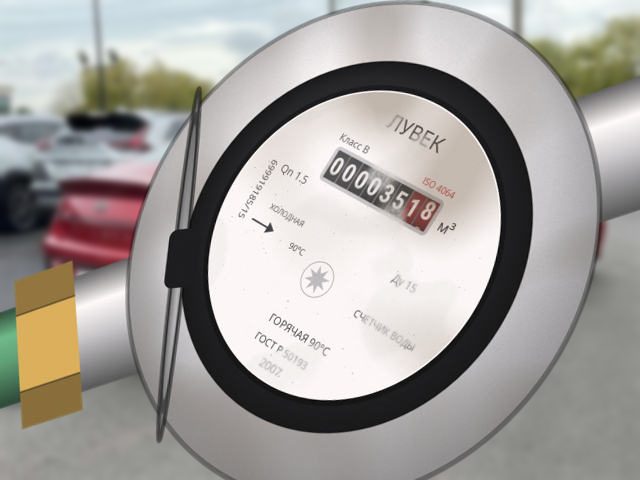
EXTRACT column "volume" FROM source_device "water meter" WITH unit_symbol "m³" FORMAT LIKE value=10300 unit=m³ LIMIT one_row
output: value=35.18 unit=m³
